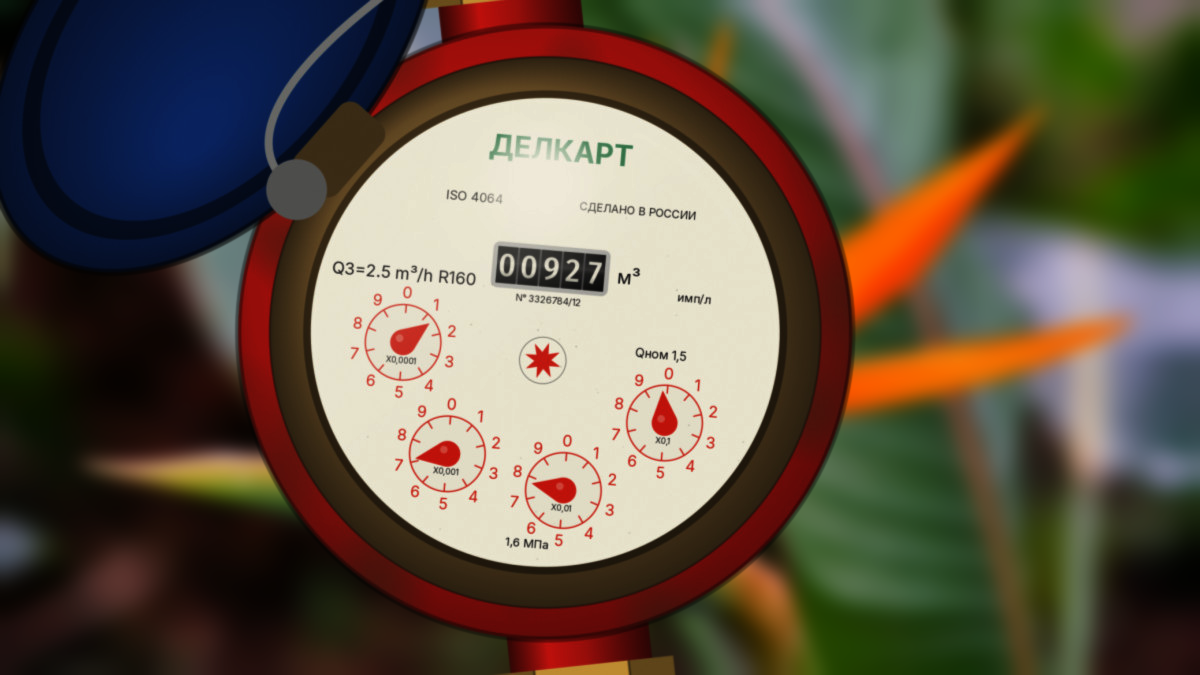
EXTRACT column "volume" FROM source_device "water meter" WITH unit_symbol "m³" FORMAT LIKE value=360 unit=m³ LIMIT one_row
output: value=926.9771 unit=m³
